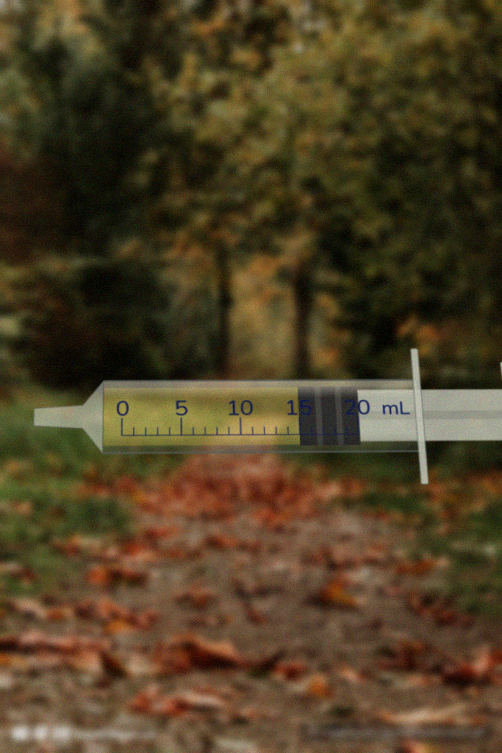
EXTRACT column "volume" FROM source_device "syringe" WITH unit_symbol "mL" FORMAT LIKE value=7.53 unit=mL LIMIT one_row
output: value=15 unit=mL
